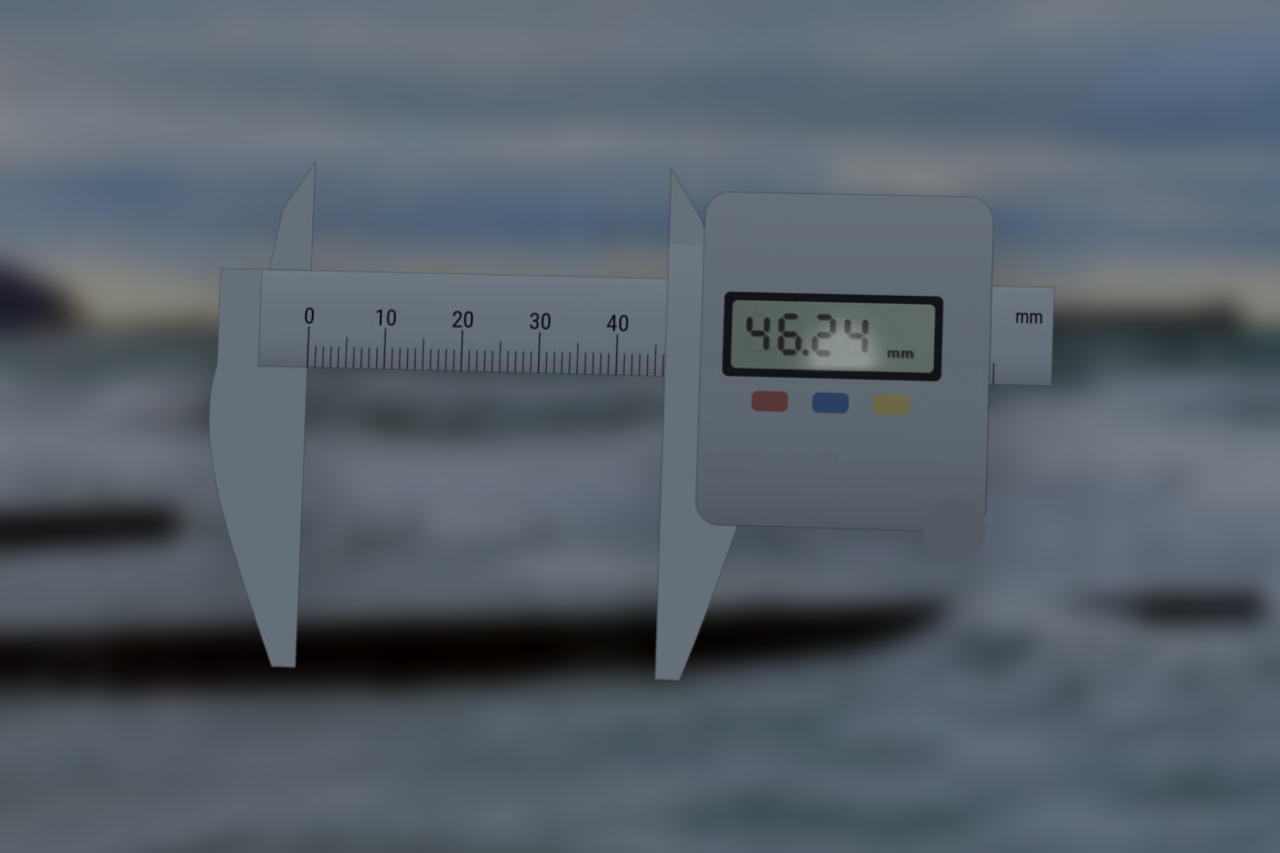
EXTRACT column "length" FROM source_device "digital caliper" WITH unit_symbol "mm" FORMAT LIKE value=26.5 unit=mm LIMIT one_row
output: value=46.24 unit=mm
